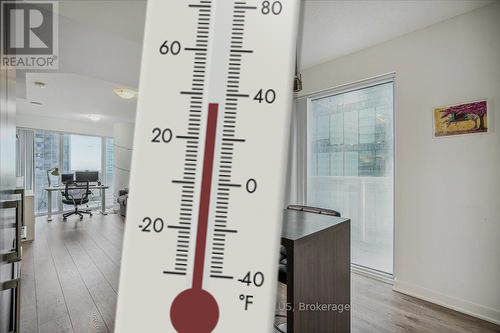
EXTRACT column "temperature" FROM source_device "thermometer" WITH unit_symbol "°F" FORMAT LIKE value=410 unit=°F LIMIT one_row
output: value=36 unit=°F
